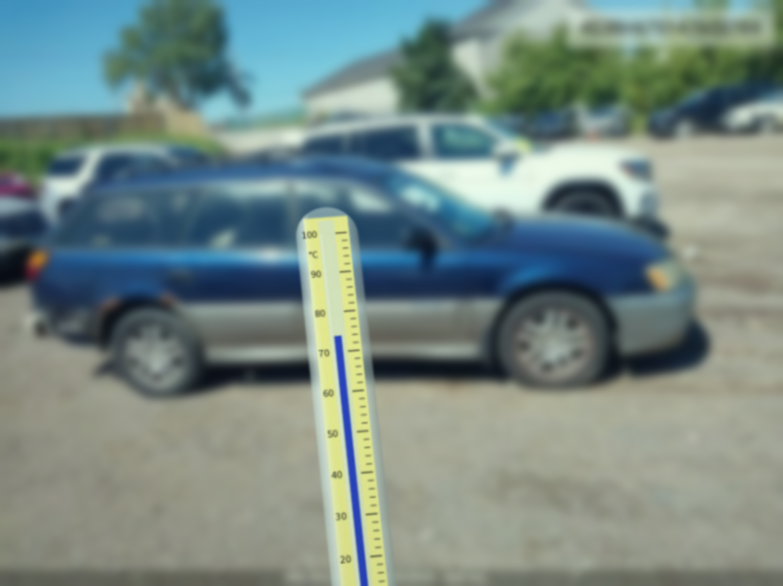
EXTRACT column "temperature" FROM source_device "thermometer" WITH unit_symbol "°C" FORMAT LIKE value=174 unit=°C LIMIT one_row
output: value=74 unit=°C
